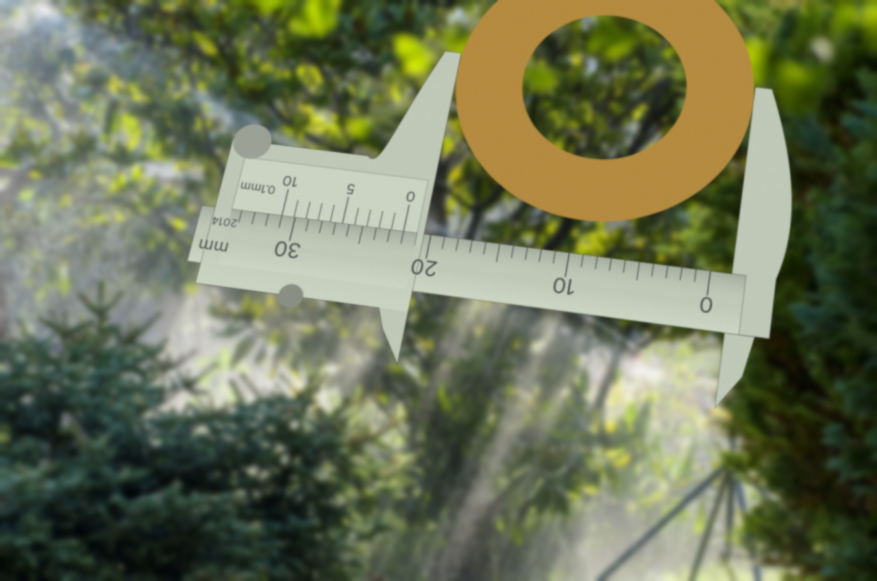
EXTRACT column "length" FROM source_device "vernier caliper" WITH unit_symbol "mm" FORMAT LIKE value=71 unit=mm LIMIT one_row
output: value=22.0 unit=mm
